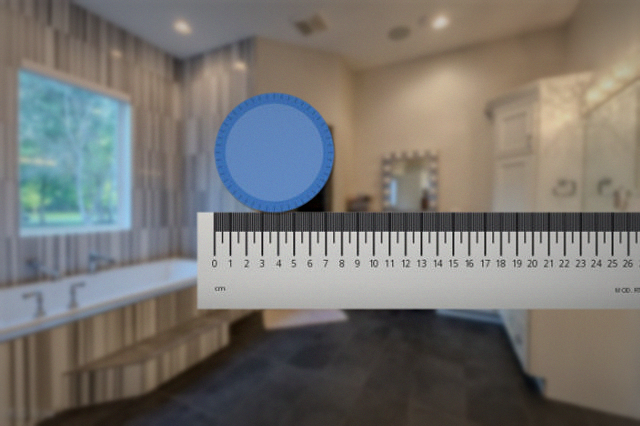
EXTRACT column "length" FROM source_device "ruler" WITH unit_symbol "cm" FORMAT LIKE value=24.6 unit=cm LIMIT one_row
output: value=7.5 unit=cm
